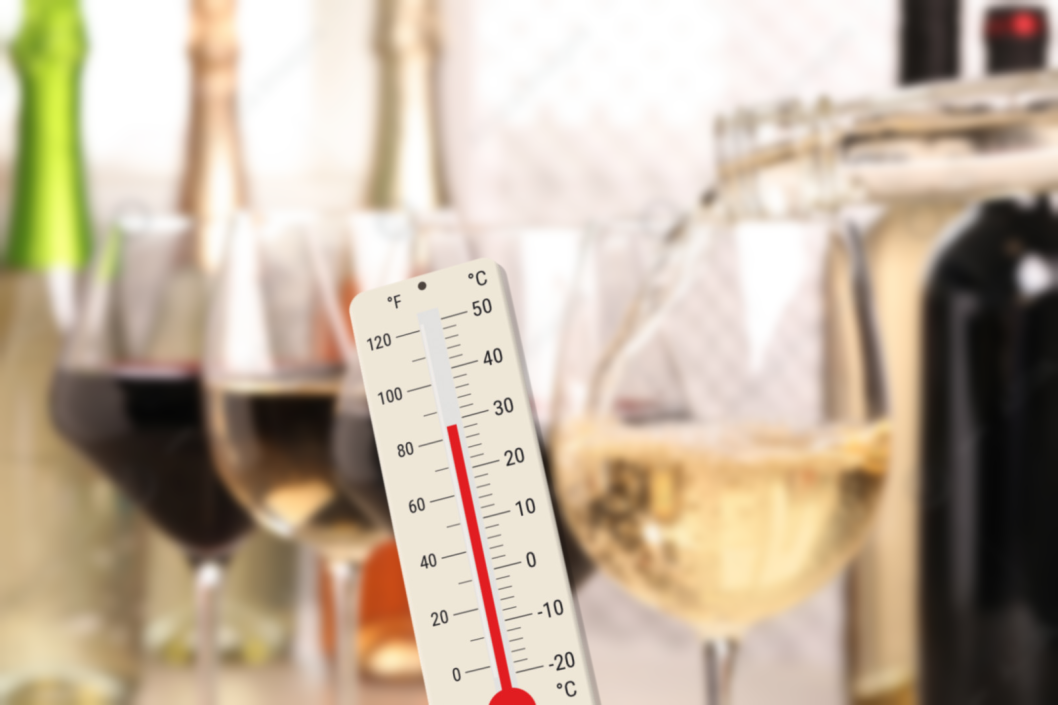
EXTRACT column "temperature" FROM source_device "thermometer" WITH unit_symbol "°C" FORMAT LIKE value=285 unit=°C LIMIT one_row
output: value=29 unit=°C
